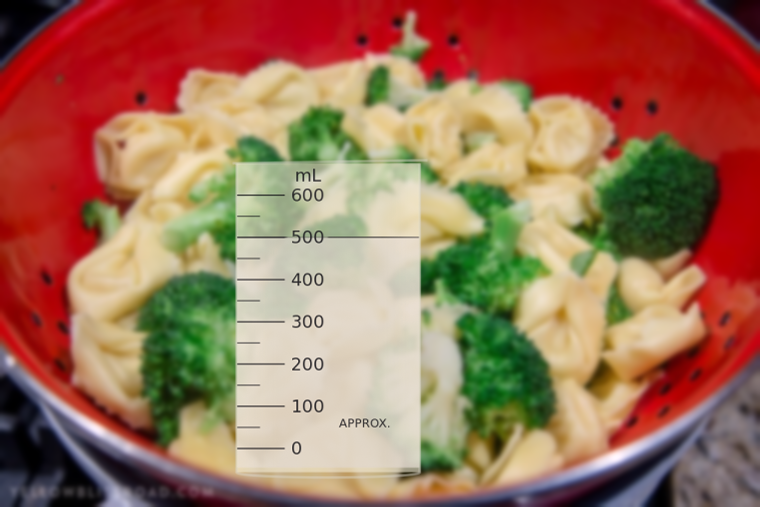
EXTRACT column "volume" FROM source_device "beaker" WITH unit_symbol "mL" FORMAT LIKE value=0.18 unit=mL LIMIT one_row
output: value=500 unit=mL
